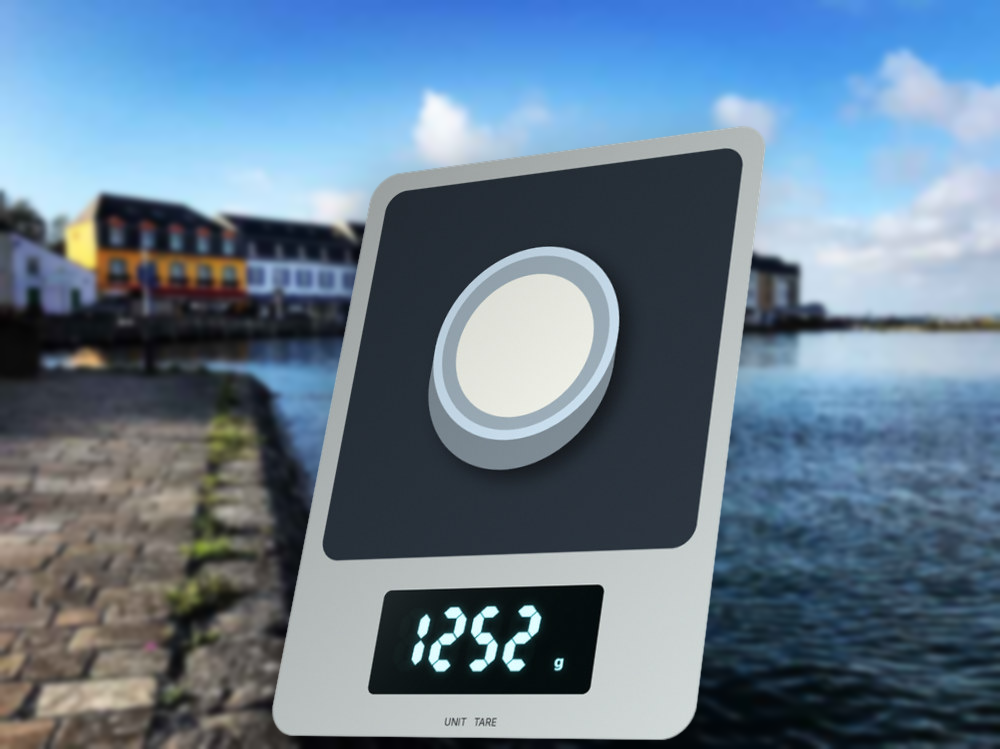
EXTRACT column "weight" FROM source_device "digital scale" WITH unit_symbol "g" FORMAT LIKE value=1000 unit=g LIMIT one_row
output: value=1252 unit=g
